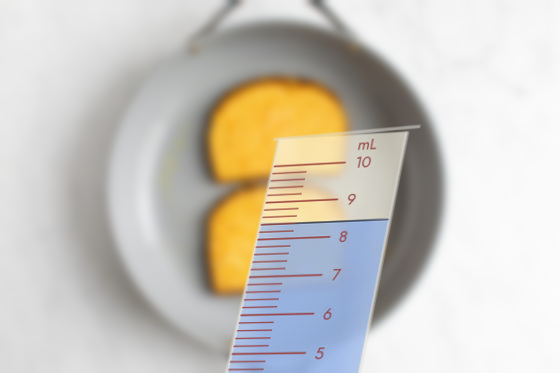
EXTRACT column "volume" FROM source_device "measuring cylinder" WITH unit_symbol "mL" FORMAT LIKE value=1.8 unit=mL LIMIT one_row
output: value=8.4 unit=mL
